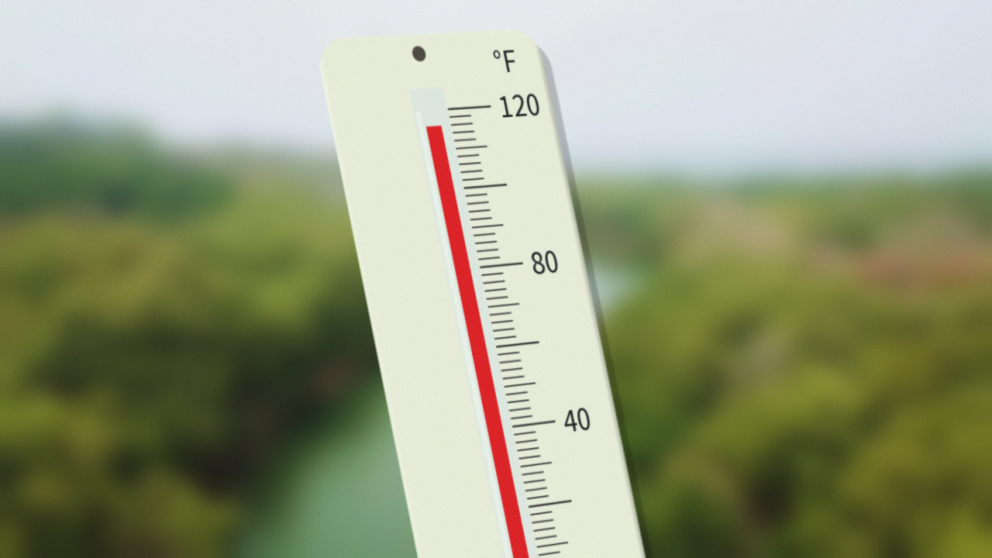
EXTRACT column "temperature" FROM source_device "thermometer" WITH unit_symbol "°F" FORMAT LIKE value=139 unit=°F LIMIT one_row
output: value=116 unit=°F
